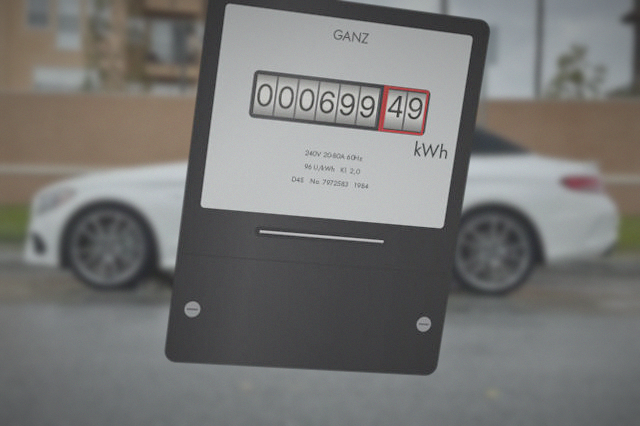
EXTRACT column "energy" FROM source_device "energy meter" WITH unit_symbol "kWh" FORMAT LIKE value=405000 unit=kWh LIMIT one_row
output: value=699.49 unit=kWh
